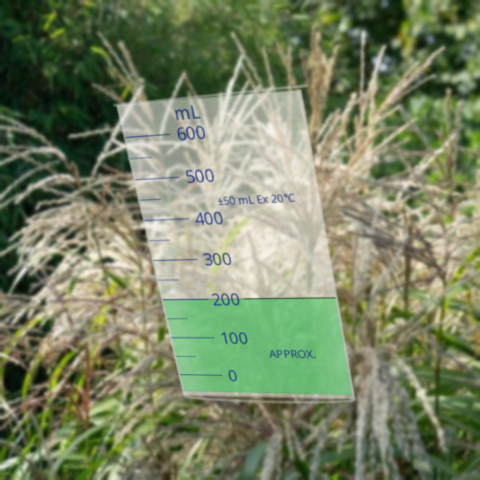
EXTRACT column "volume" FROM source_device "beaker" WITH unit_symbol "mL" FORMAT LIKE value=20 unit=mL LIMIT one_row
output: value=200 unit=mL
